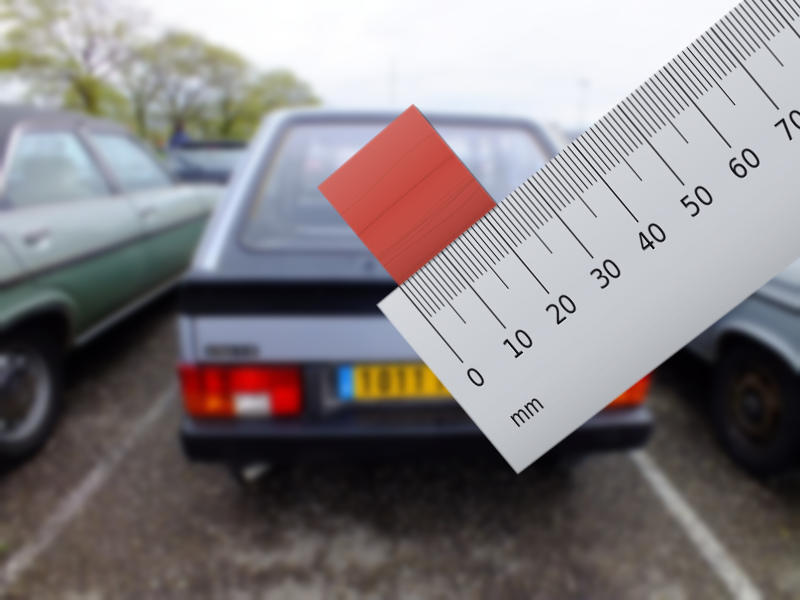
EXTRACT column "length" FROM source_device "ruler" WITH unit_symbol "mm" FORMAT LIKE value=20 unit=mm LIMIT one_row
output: value=23 unit=mm
